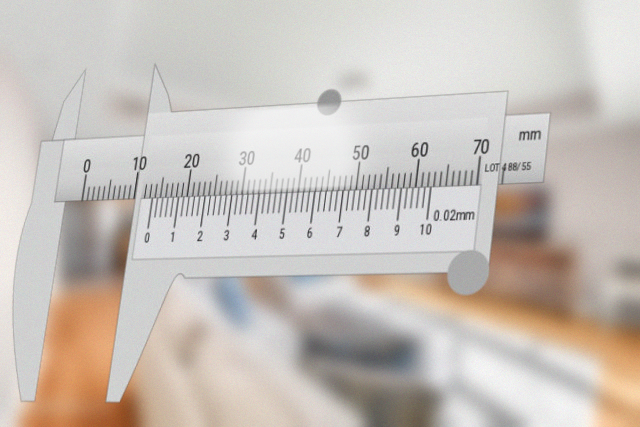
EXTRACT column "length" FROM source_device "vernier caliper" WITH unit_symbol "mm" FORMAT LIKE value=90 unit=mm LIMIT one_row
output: value=13.5 unit=mm
